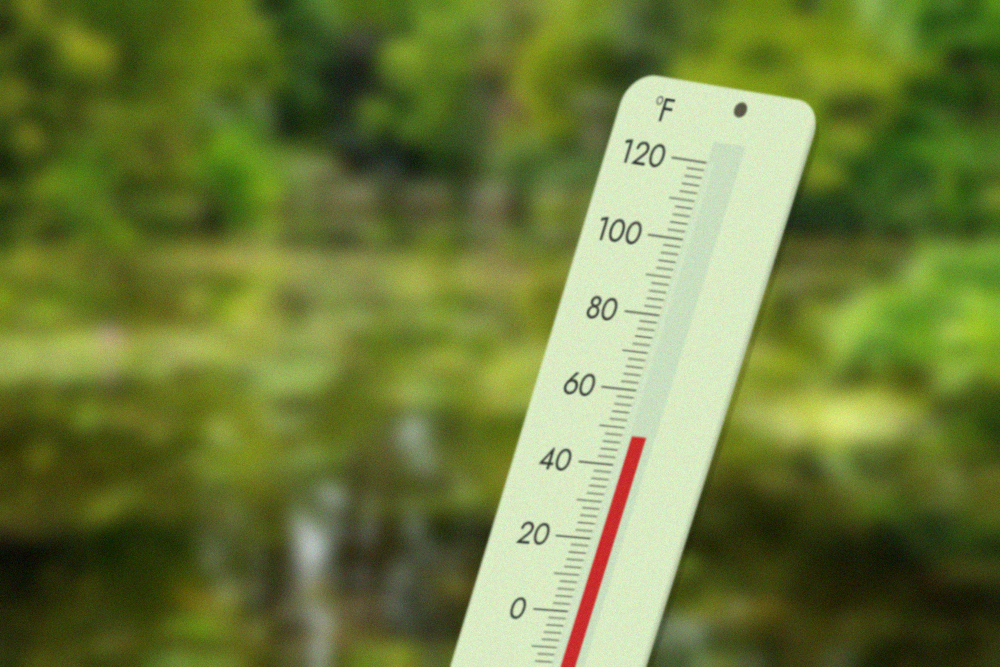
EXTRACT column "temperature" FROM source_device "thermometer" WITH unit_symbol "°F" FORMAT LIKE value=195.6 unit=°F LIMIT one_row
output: value=48 unit=°F
